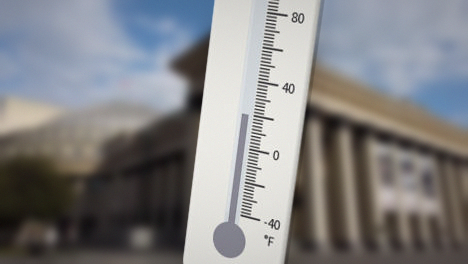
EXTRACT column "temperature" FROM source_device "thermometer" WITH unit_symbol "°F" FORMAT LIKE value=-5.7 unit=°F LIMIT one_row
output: value=20 unit=°F
